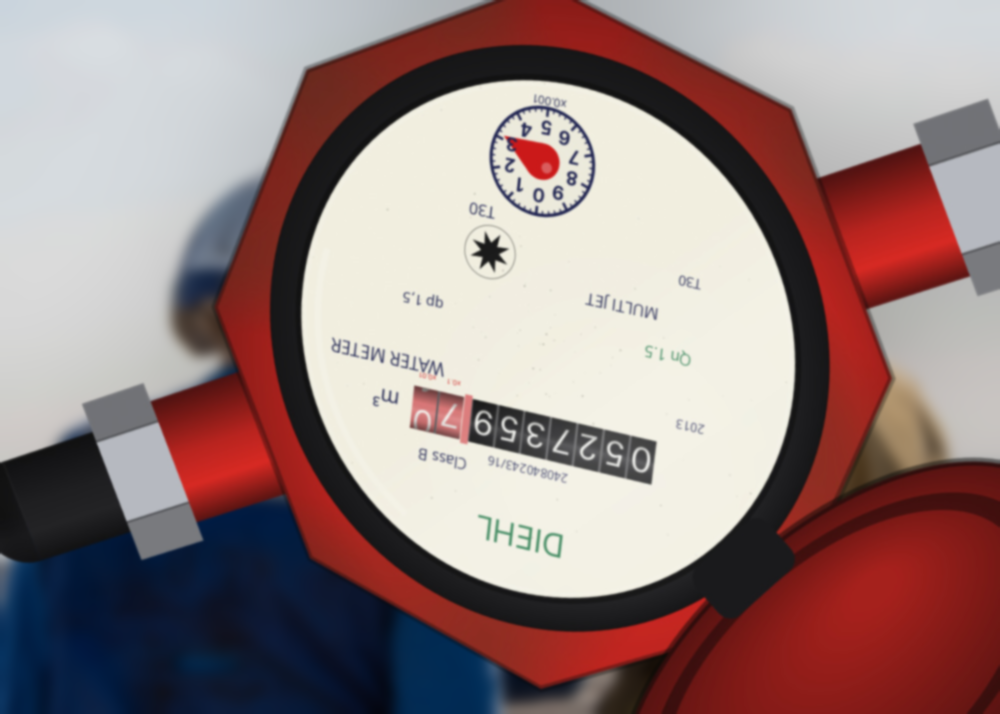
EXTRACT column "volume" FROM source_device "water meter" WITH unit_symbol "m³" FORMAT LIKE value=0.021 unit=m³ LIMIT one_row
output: value=527359.703 unit=m³
